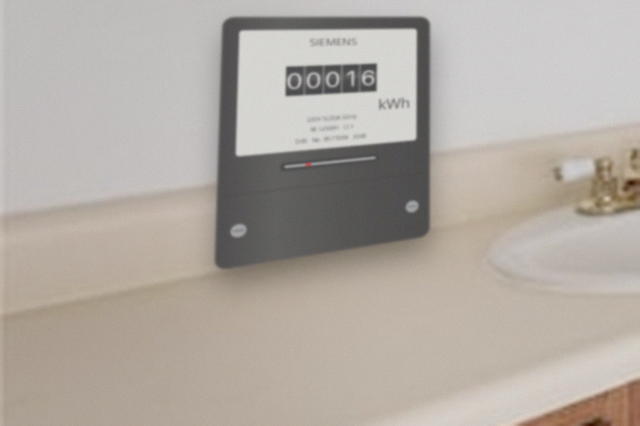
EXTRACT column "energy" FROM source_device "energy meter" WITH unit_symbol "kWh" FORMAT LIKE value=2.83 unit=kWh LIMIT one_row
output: value=16 unit=kWh
